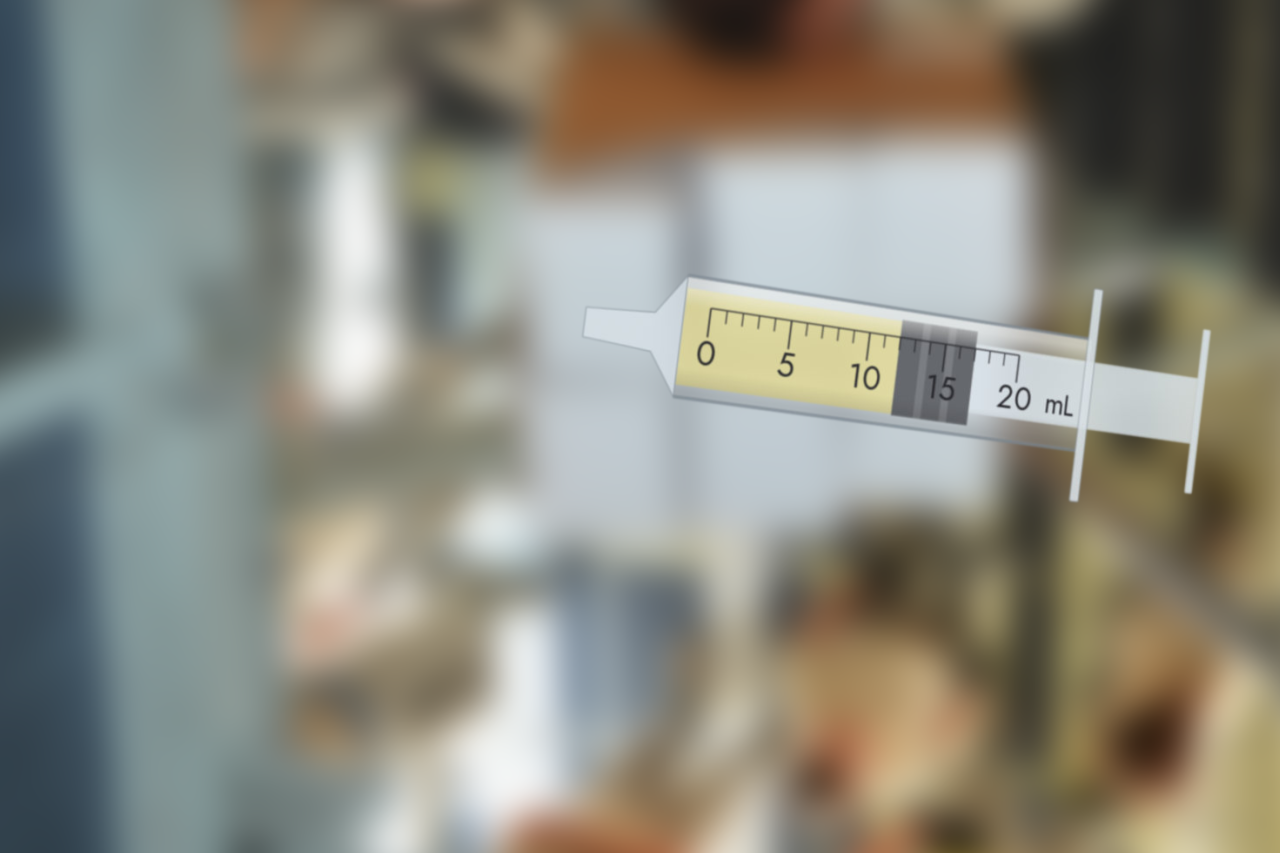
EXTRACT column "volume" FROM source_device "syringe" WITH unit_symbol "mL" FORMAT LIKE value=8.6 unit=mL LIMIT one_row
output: value=12 unit=mL
